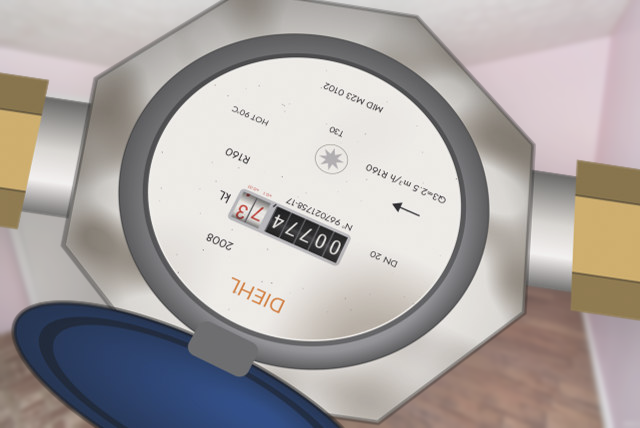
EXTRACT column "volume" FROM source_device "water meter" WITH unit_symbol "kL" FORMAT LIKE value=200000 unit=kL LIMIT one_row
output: value=774.73 unit=kL
